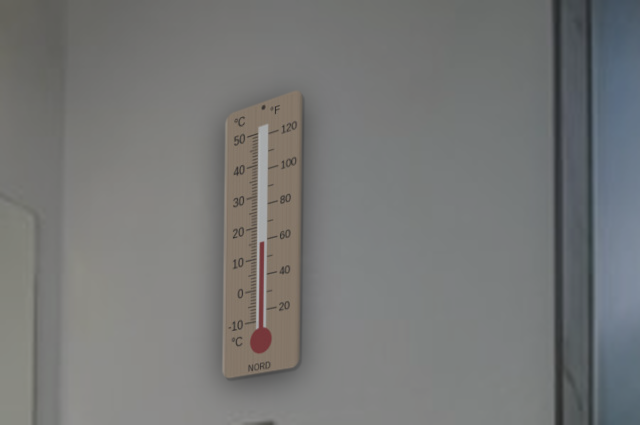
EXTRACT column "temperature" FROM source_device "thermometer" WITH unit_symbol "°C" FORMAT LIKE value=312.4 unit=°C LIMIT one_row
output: value=15 unit=°C
